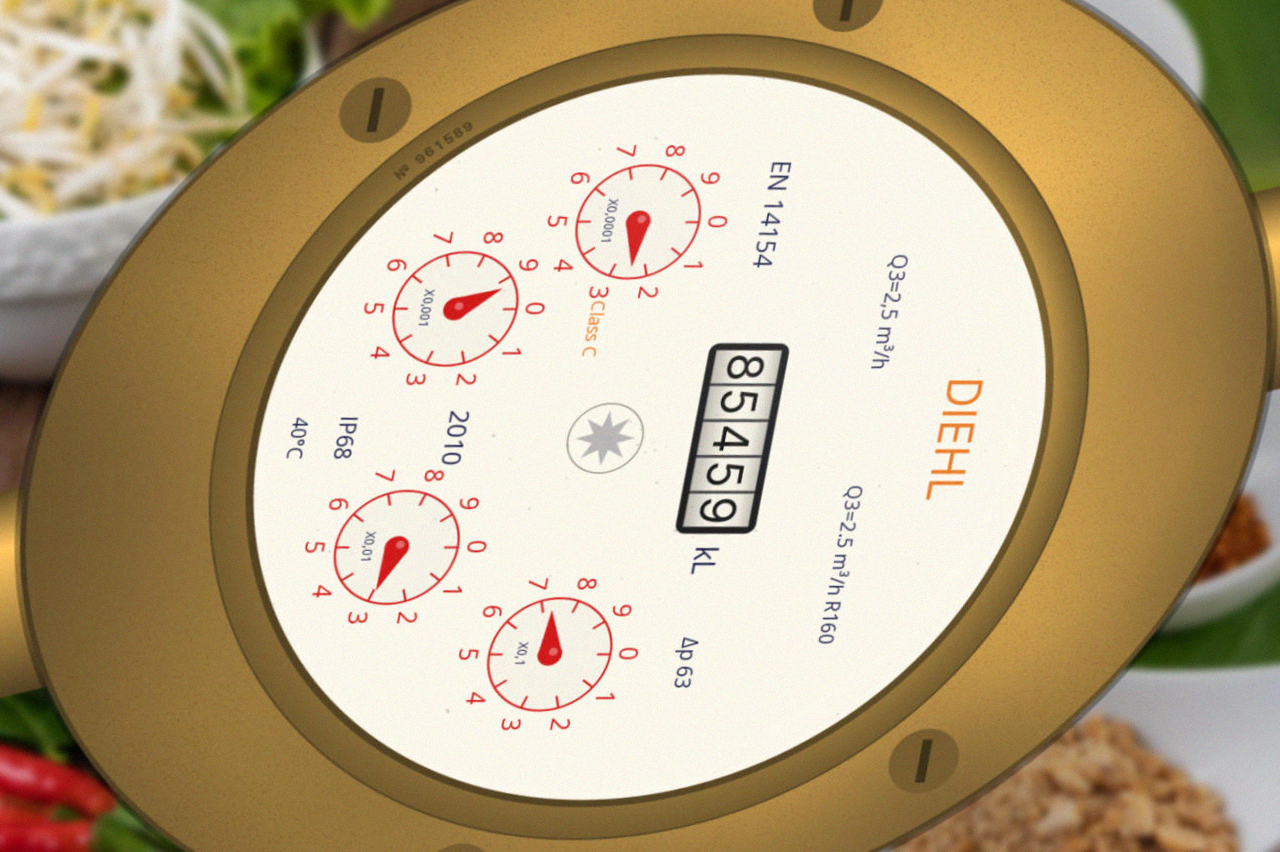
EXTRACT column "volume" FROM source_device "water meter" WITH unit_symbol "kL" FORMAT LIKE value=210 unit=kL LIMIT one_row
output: value=85459.7292 unit=kL
